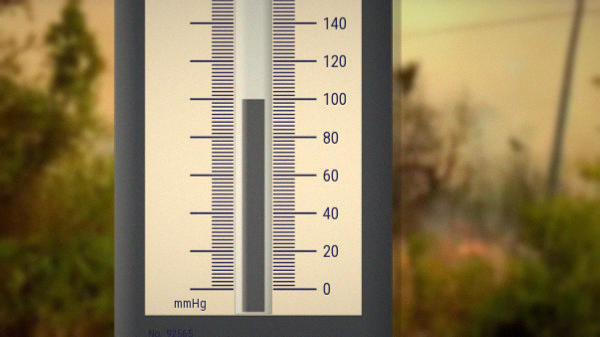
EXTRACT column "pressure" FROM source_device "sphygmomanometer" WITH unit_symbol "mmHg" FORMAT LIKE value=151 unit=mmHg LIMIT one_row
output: value=100 unit=mmHg
